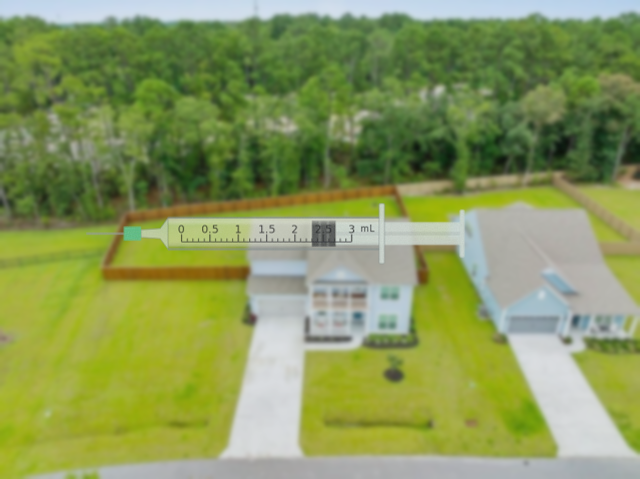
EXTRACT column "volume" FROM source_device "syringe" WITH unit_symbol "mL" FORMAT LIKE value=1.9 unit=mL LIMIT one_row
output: value=2.3 unit=mL
